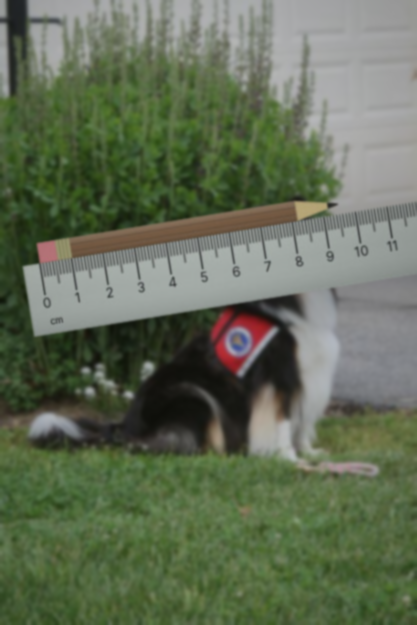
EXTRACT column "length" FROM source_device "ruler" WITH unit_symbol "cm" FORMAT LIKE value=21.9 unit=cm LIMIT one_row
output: value=9.5 unit=cm
